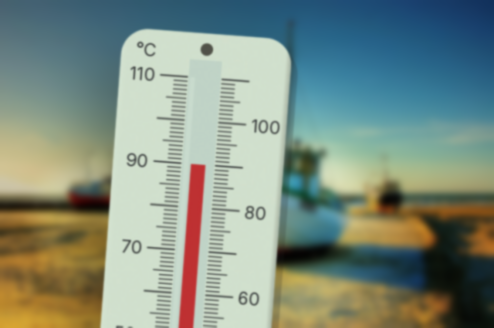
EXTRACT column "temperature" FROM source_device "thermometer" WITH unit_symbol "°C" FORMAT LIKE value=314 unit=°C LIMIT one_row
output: value=90 unit=°C
